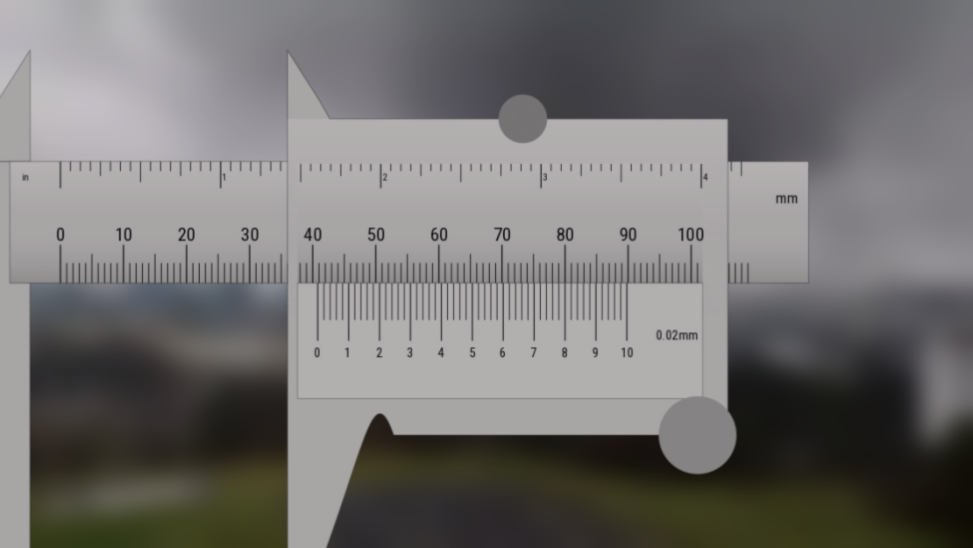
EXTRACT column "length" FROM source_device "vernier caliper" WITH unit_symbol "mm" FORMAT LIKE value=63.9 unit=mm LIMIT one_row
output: value=40.8 unit=mm
